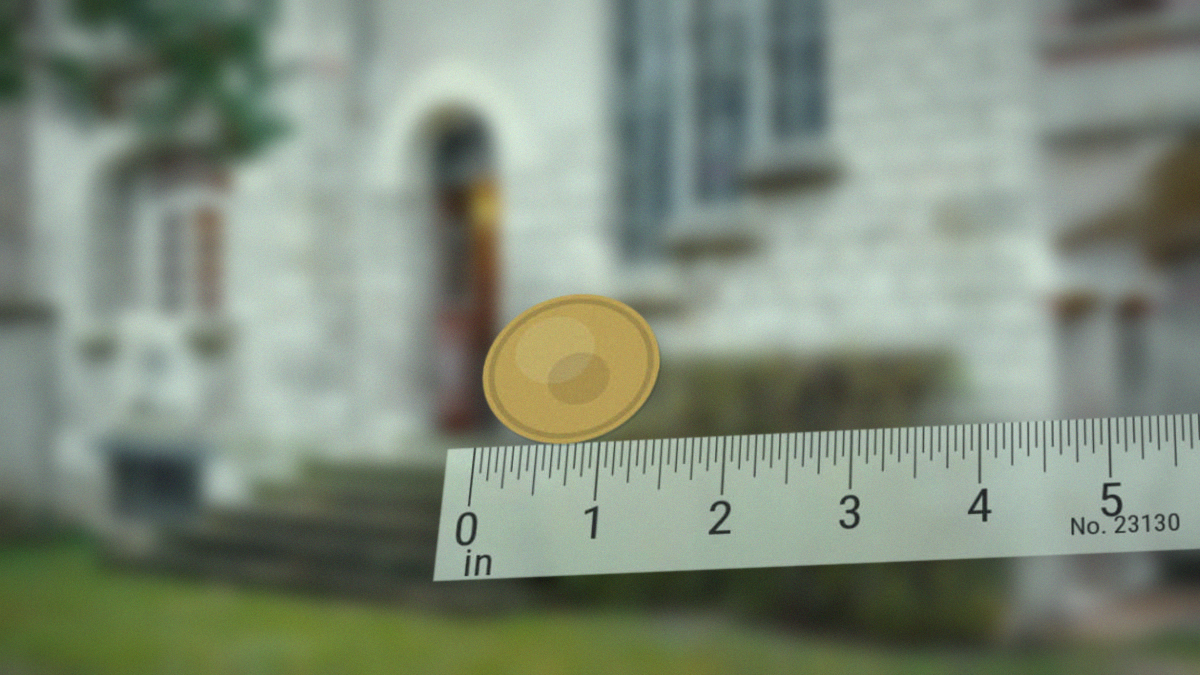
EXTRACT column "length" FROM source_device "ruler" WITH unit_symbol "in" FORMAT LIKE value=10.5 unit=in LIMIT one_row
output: value=1.4375 unit=in
